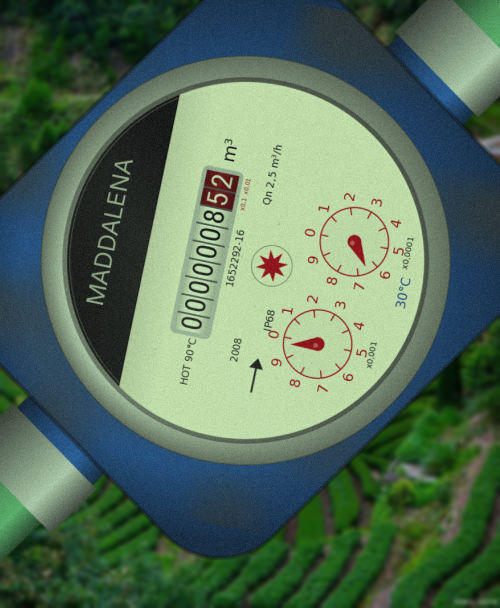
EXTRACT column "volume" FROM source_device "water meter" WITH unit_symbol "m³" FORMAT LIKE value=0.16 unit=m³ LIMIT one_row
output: value=8.5196 unit=m³
